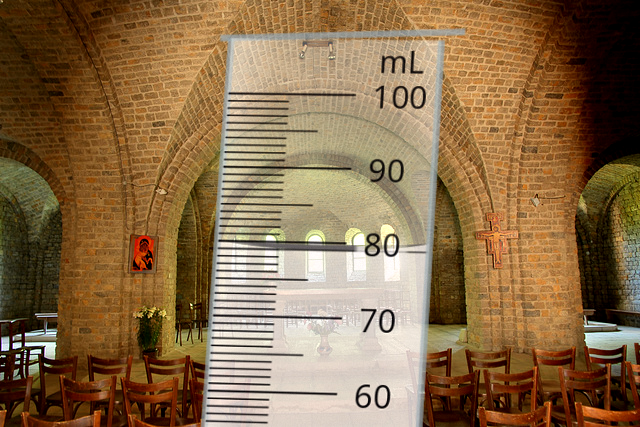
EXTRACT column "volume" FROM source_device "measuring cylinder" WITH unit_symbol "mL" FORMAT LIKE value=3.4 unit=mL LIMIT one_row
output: value=79 unit=mL
